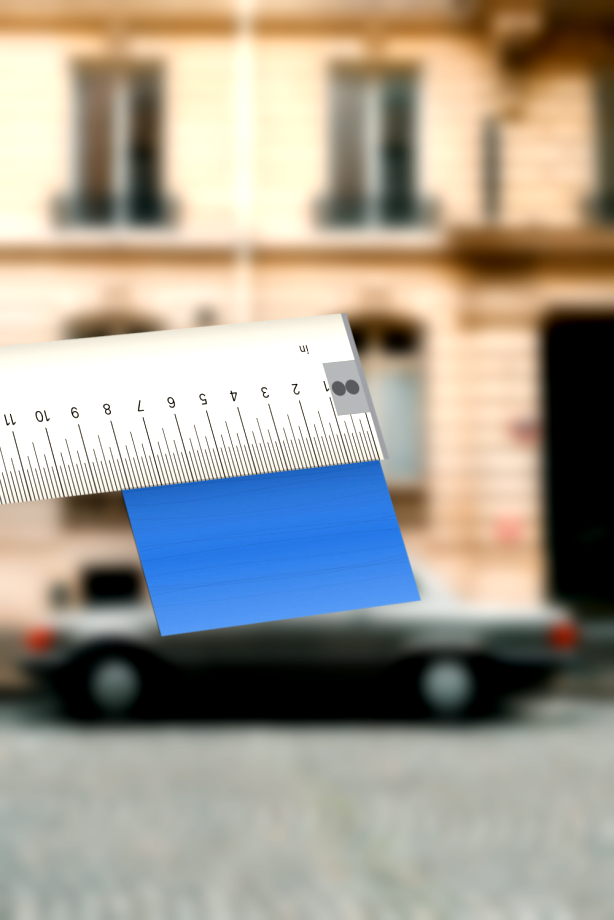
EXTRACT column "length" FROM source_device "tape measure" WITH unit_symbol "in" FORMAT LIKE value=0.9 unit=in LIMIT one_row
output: value=8.25 unit=in
